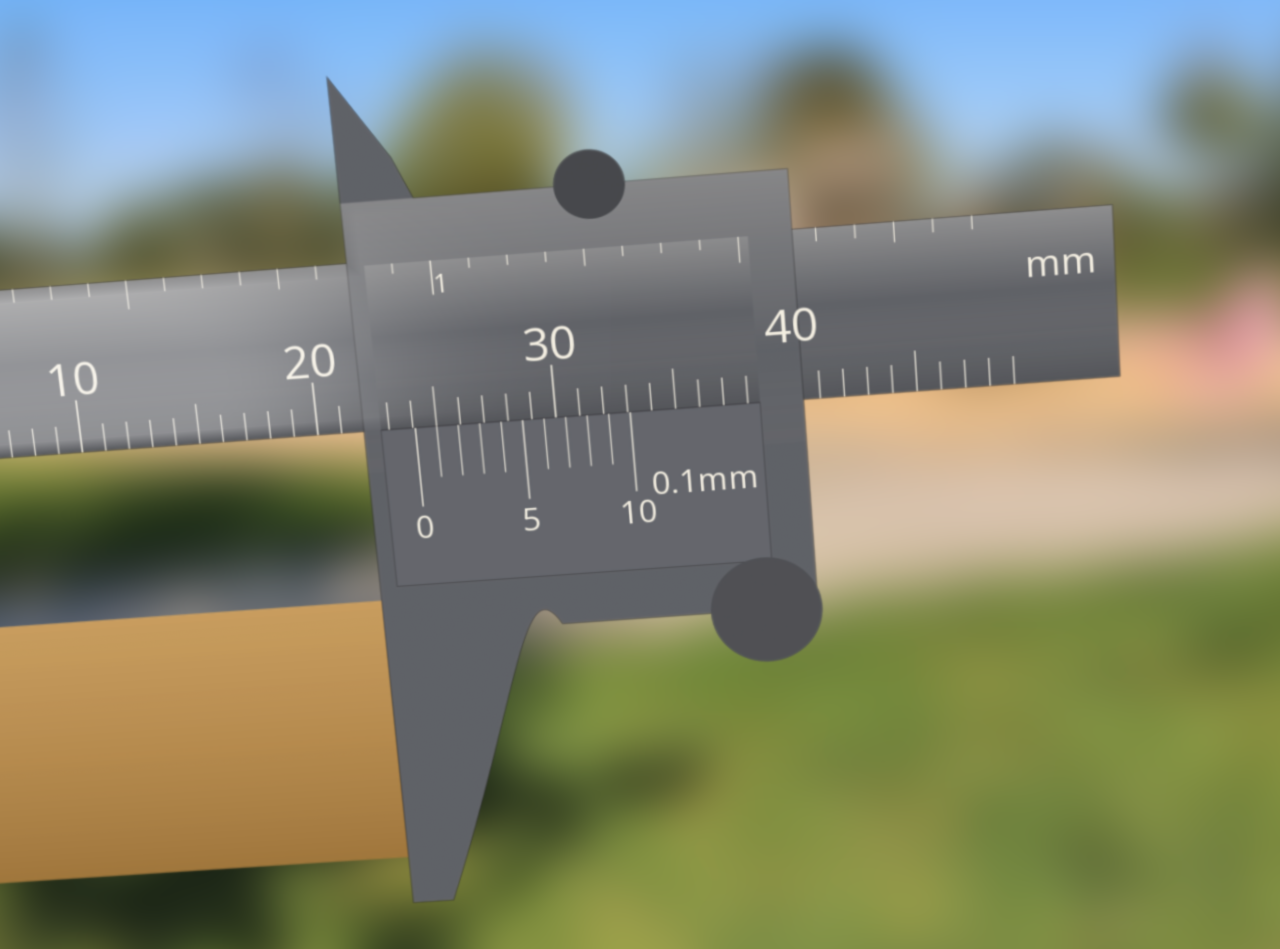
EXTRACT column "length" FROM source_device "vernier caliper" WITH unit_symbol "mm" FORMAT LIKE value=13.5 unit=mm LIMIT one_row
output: value=24.1 unit=mm
